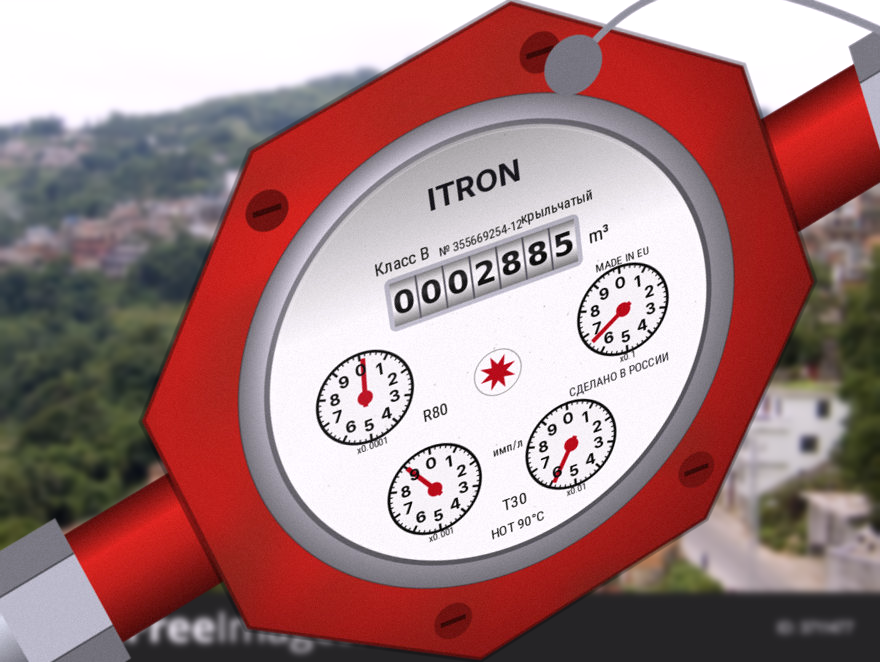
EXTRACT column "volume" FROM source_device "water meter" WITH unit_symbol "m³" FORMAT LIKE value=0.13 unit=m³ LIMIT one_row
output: value=2885.6590 unit=m³
